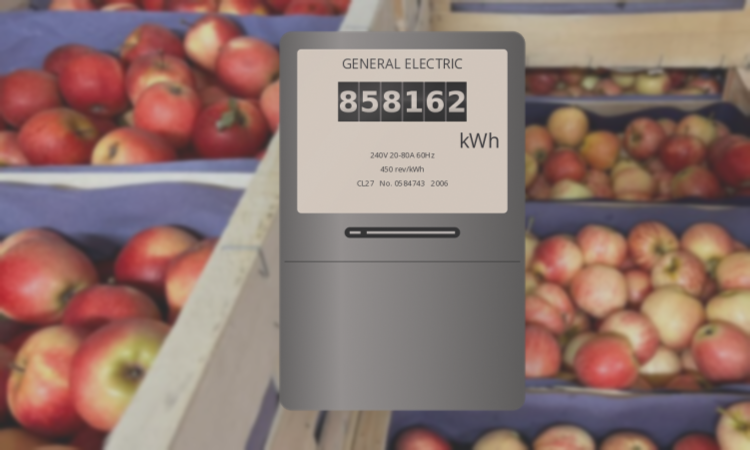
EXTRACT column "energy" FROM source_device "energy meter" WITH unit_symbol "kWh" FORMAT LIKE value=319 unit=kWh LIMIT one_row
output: value=858162 unit=kWh
